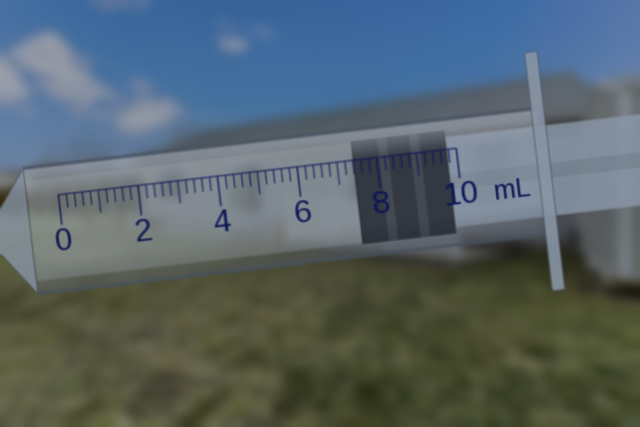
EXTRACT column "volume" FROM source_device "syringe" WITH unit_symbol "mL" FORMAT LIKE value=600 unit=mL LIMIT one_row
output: value=7.4 unit=mL
